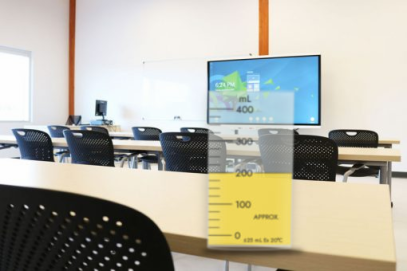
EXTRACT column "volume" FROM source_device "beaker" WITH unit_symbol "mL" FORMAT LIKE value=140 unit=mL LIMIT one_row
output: value=200 unit=mL
